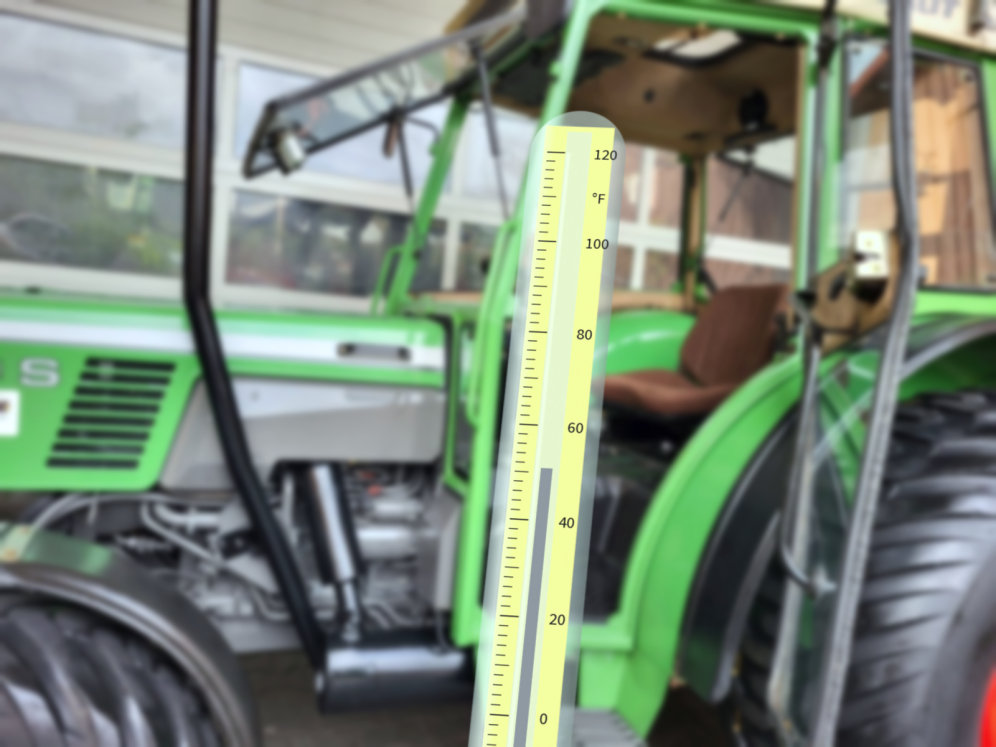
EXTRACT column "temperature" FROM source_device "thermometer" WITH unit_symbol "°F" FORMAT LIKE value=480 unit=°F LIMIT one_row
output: value=51 unit=°F
